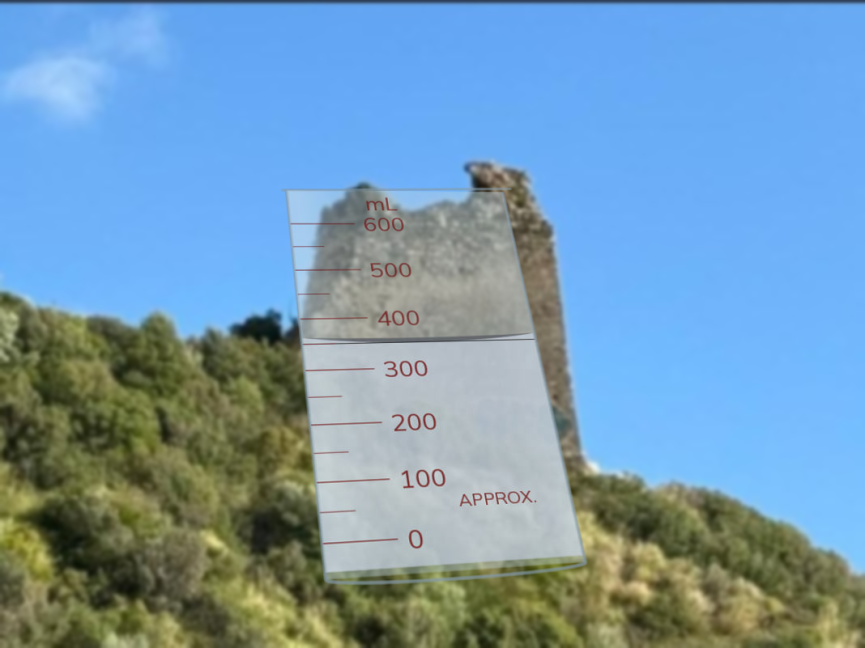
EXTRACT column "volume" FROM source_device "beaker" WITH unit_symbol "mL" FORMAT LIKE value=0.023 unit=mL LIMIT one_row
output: value=350 unit=mL
